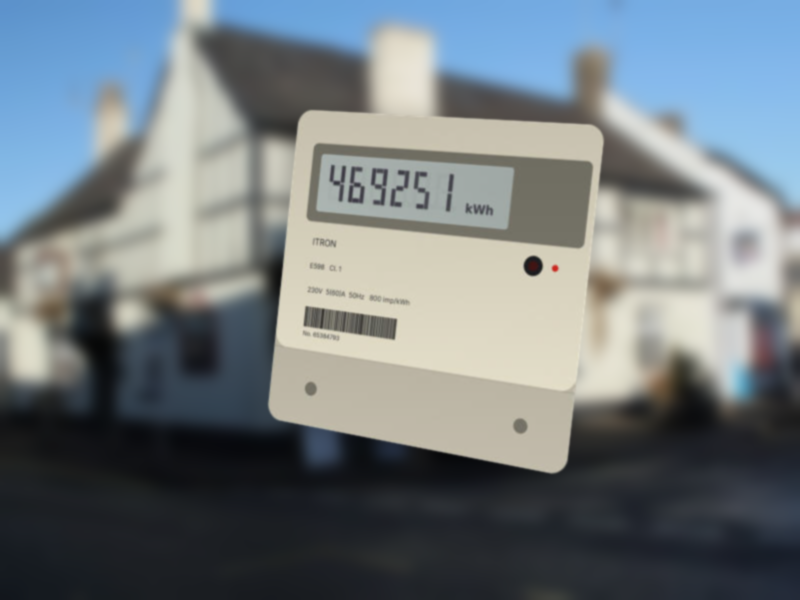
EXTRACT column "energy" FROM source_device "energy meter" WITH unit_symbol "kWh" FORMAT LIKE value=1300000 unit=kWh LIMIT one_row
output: value=469251 unit=kWh
